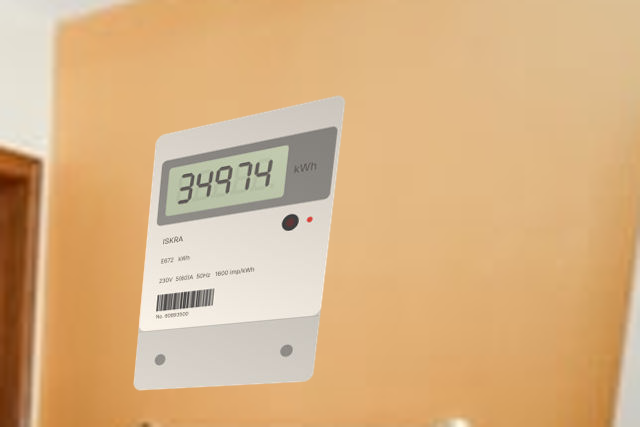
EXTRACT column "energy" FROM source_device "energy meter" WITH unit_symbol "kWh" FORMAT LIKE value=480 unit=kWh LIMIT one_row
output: value=34974 unit=kWh
